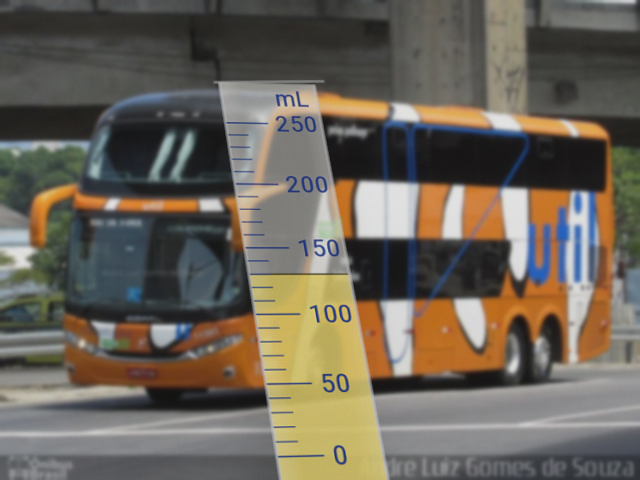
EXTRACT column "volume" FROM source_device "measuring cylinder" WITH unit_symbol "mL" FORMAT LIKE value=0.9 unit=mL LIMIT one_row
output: value=130 unit=mL
